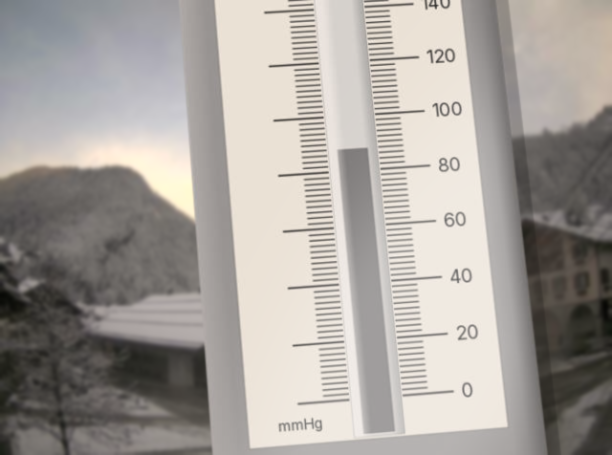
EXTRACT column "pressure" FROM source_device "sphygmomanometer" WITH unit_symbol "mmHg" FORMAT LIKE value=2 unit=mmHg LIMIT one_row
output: value=88 unit=mmHg
